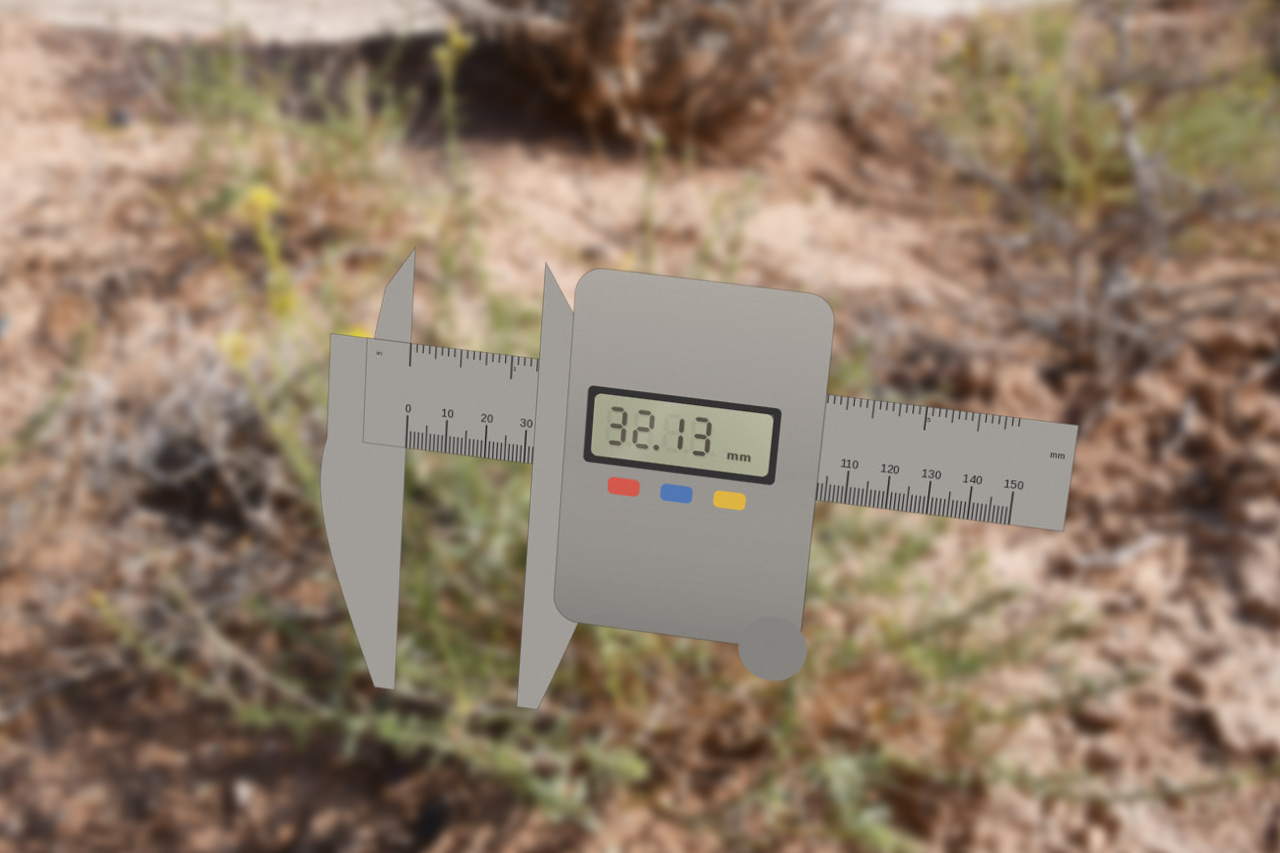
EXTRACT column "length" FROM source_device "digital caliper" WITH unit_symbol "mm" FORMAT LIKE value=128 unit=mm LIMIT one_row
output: value=32.13 unit=mm
